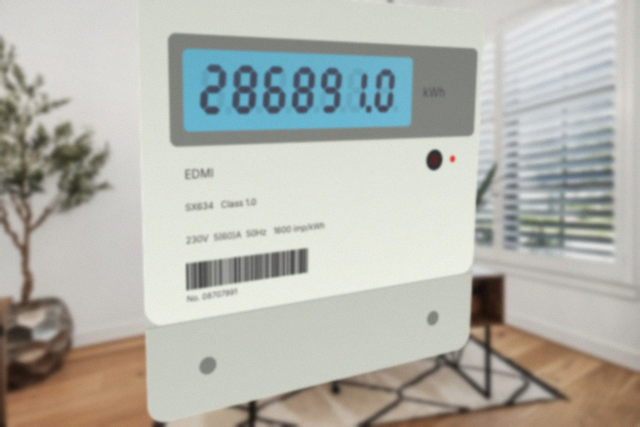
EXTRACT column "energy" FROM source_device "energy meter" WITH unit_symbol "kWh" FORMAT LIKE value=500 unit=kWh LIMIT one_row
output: value=286891.0 unit=kWh
